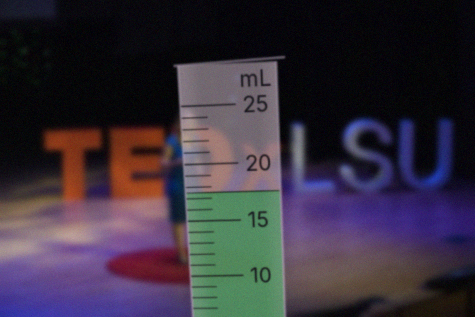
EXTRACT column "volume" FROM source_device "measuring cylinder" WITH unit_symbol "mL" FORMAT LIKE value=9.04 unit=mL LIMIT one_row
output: value=17.5 unit=mL
